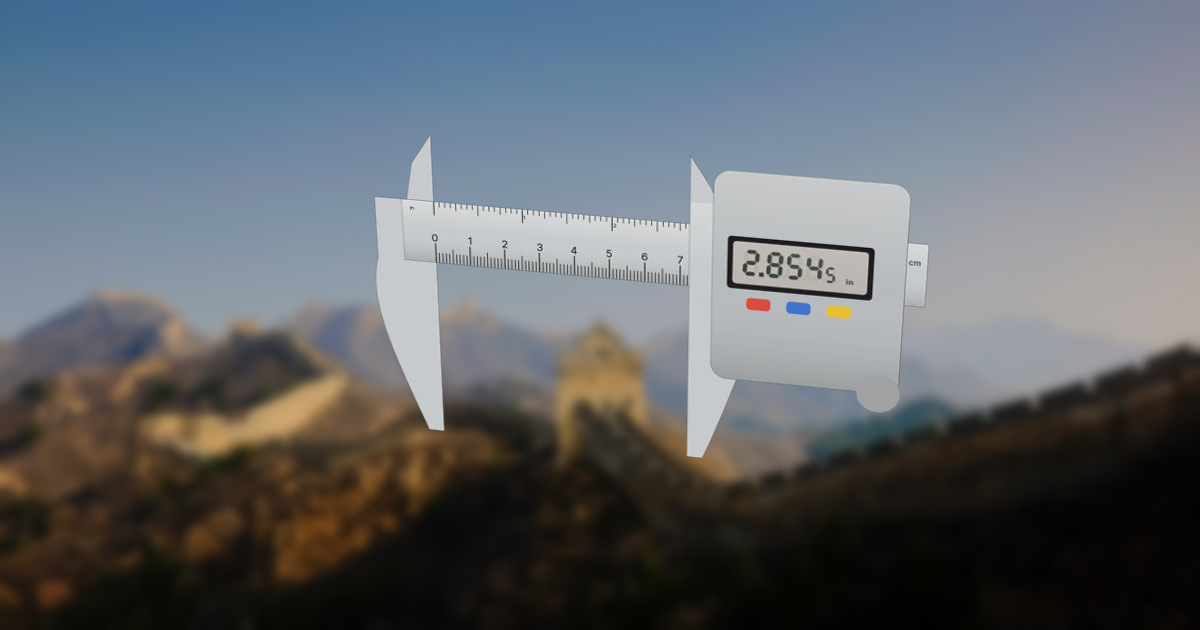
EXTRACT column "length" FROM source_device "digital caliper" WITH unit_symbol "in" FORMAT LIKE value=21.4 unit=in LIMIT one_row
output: value=2.8545 unit=in
